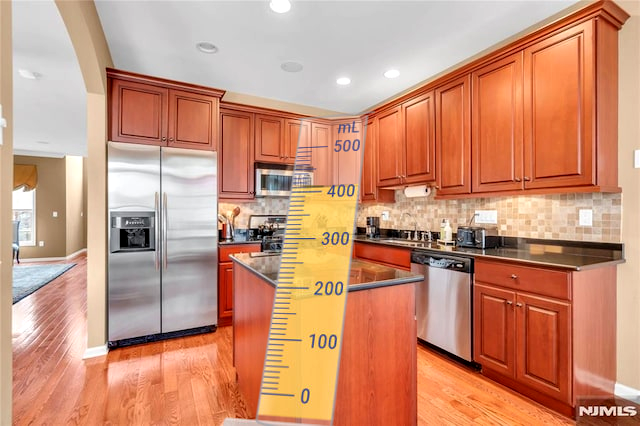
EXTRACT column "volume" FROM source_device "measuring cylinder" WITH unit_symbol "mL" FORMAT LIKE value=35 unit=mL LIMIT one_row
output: value=410 unit=mL
